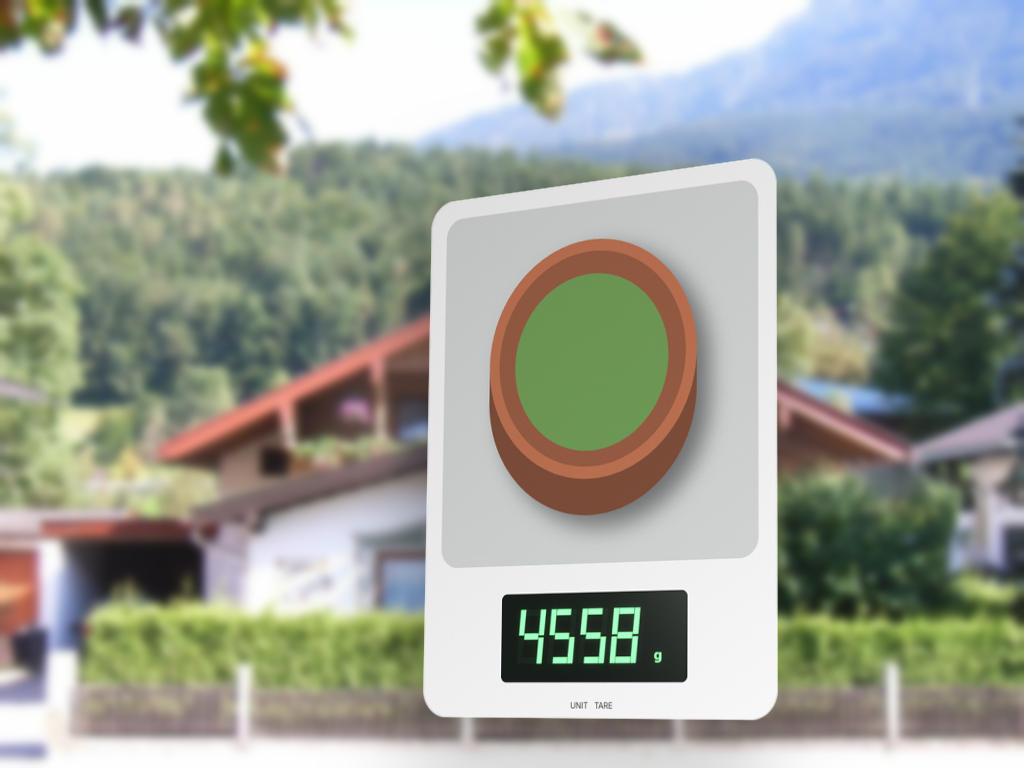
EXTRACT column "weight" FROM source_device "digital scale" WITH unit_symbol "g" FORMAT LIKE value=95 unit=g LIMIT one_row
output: value=4558 unit=g
